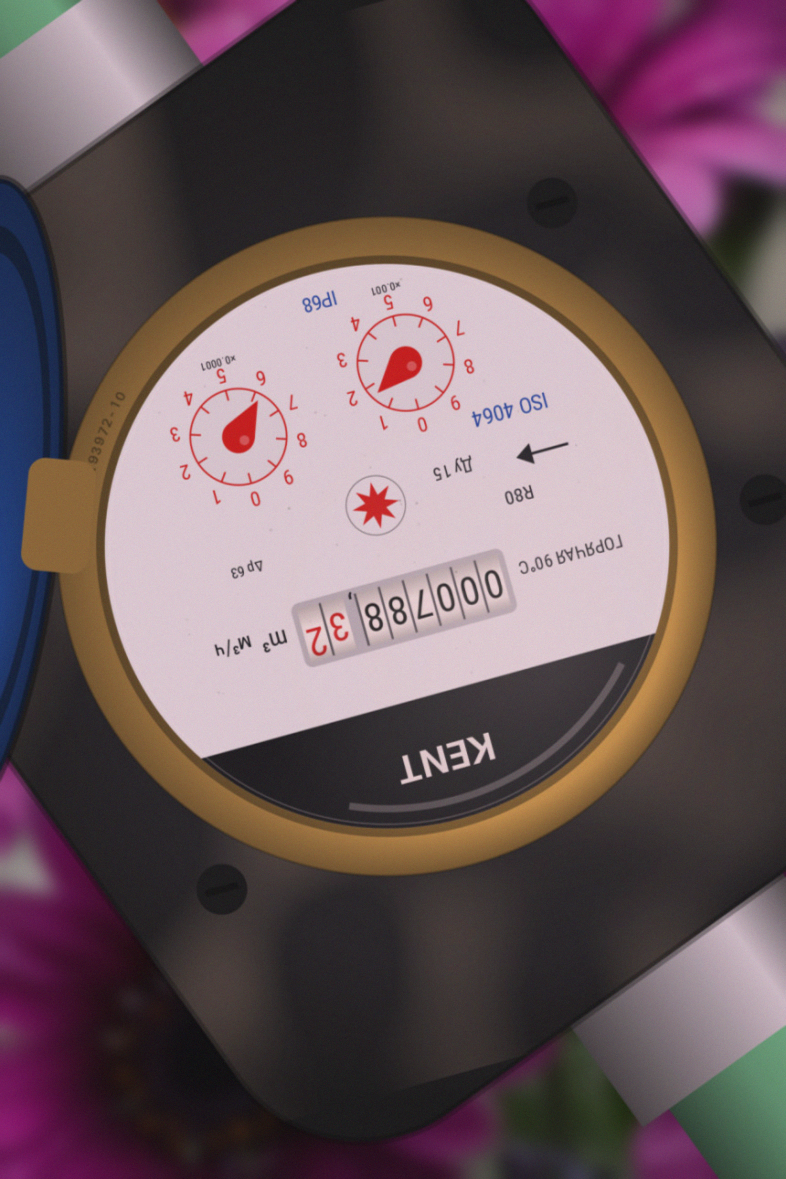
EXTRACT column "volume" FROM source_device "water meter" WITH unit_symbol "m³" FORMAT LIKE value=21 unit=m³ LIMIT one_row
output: value=788.3216 unit=m³
